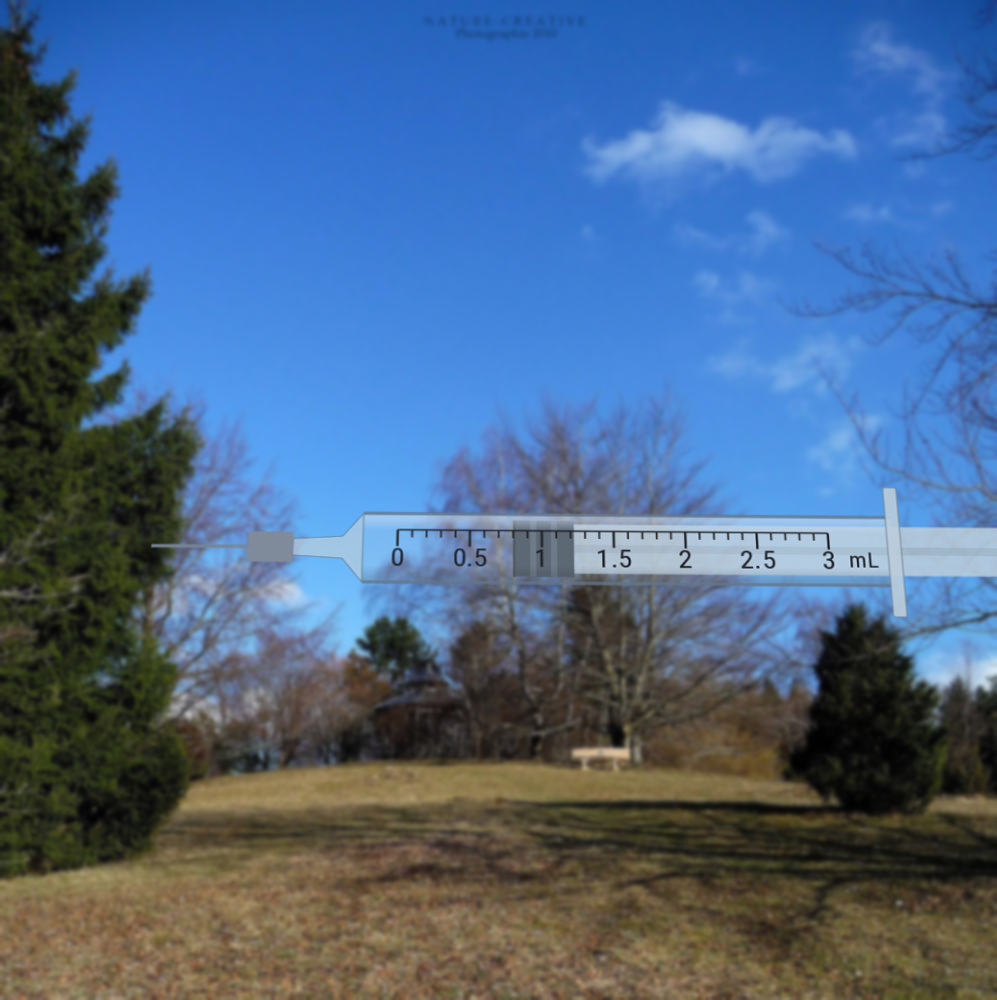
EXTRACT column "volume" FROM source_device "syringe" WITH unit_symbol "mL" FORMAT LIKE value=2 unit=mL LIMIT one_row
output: value=0.8 unit=mL
